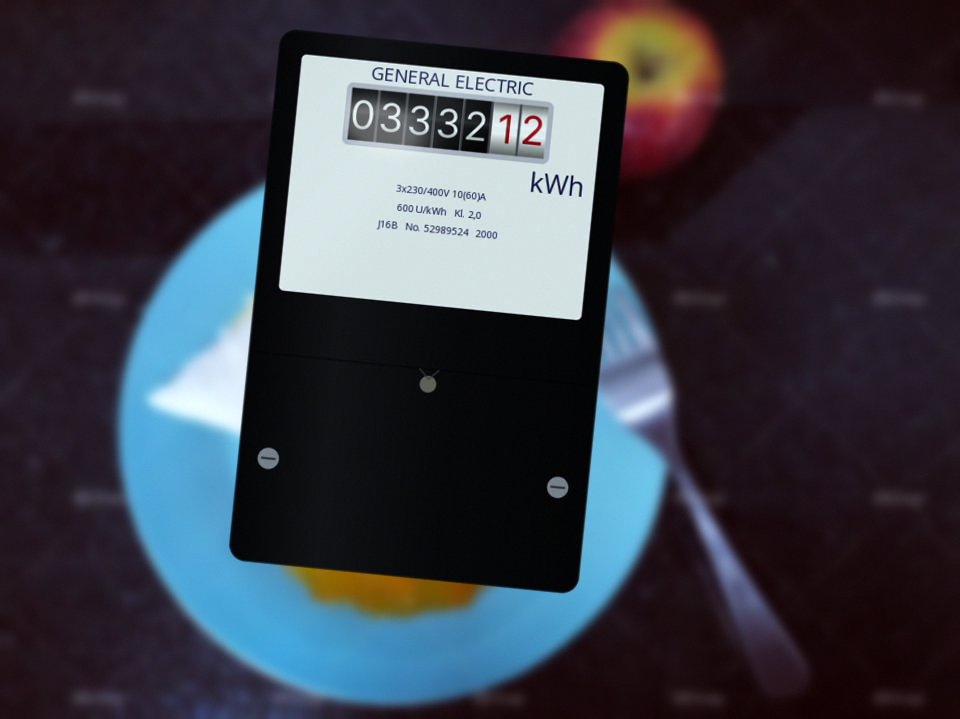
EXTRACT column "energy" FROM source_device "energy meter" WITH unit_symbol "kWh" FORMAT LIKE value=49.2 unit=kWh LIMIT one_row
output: value=3332.12 unit=kWh
